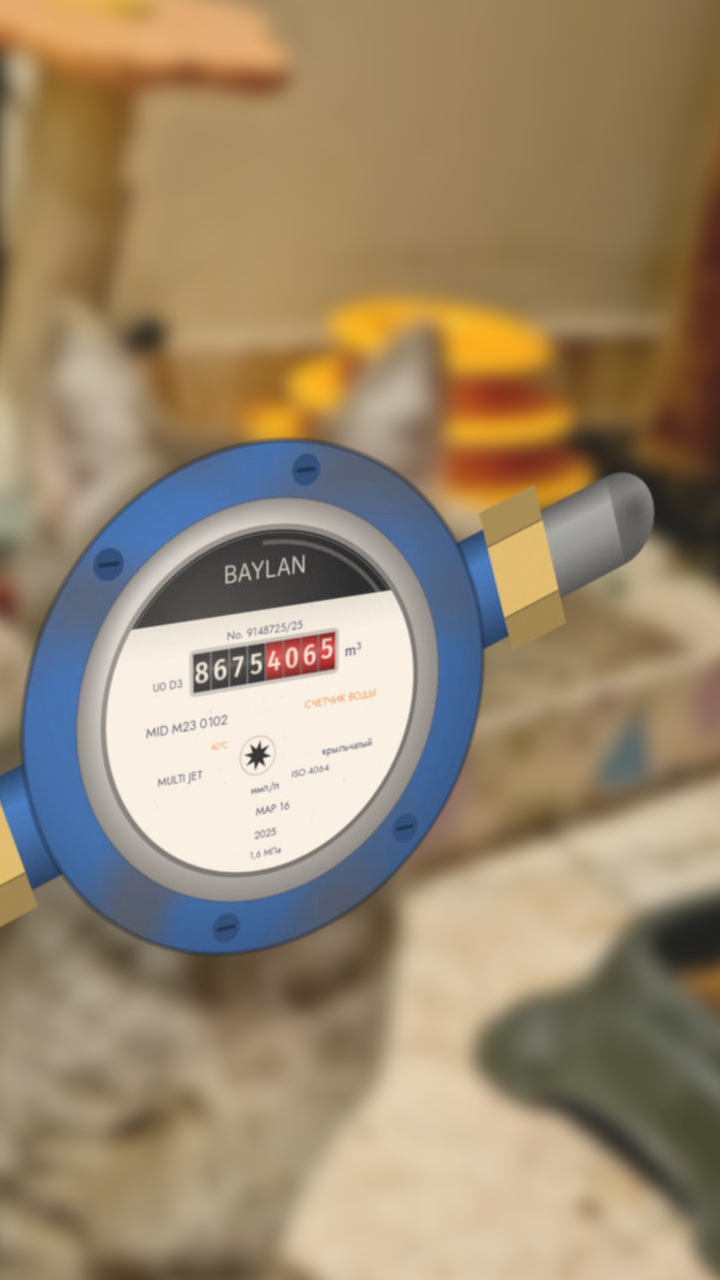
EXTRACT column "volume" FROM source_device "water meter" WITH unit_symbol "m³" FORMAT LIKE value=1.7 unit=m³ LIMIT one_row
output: value=8675.4065 unit=m³
